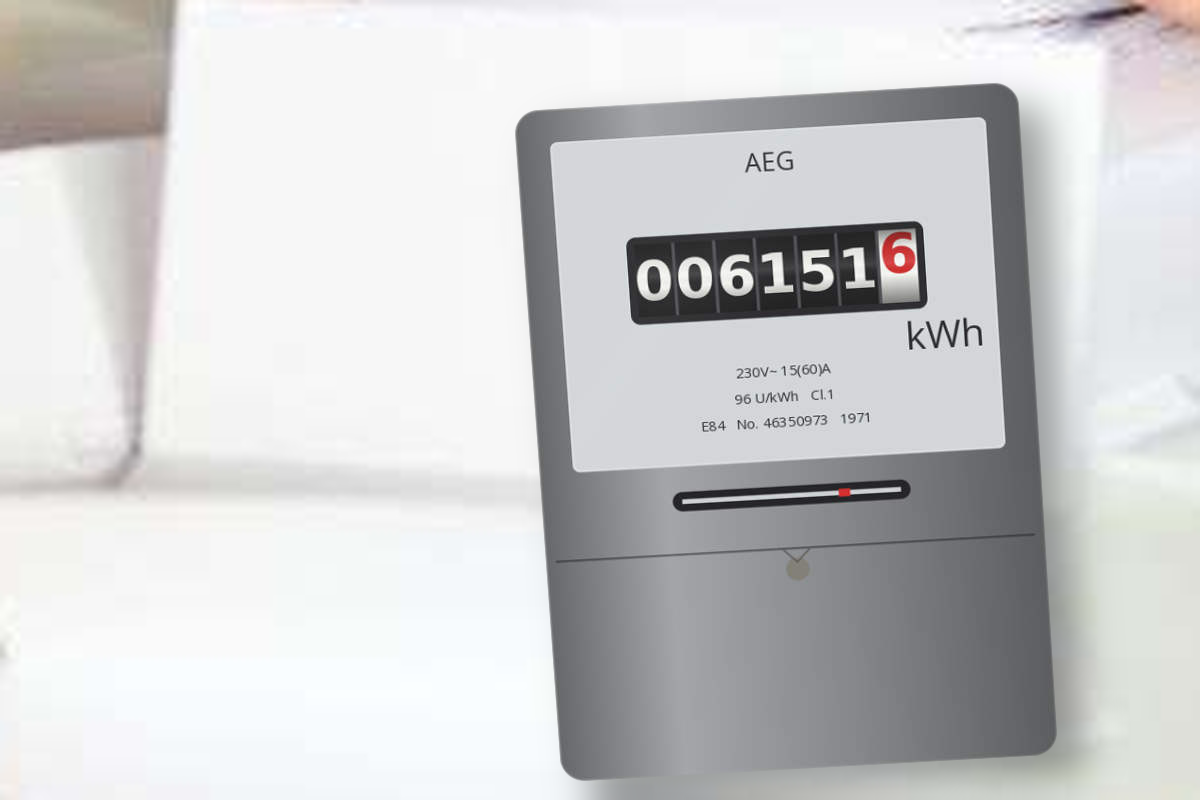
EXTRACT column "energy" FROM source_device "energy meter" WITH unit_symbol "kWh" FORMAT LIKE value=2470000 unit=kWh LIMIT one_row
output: value=6151.6 unit=kWh
